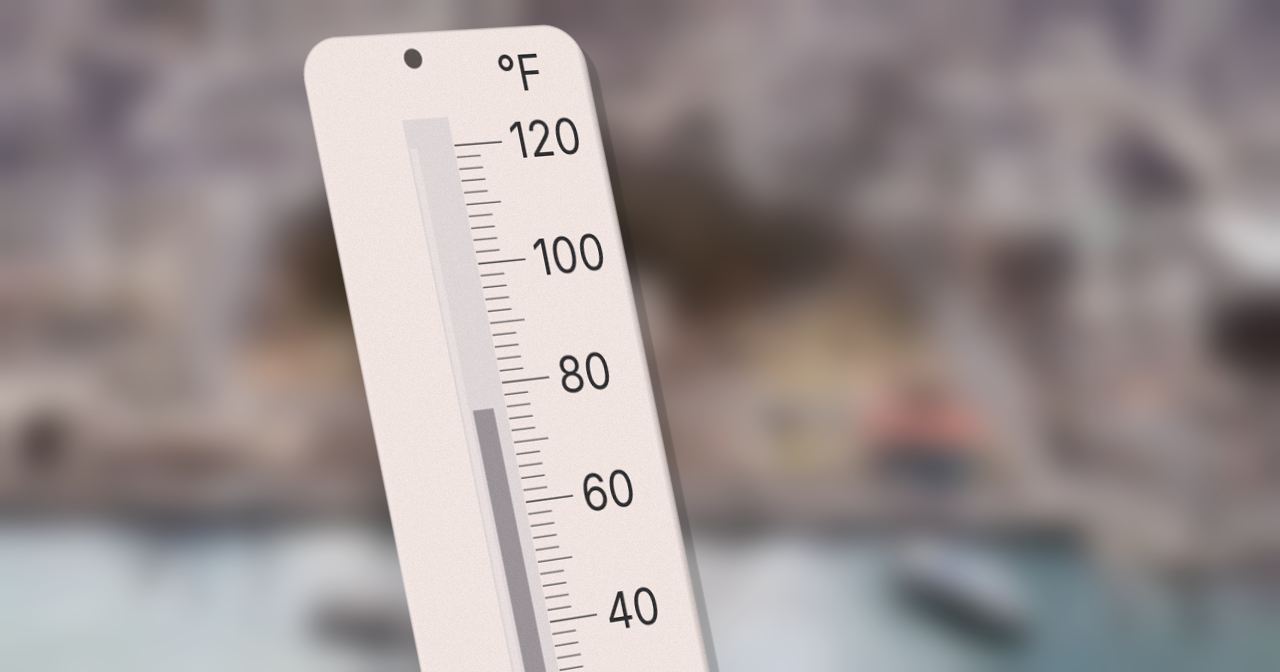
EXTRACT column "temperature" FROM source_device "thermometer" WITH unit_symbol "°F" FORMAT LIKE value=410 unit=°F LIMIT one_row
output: value=76 unit=°F
